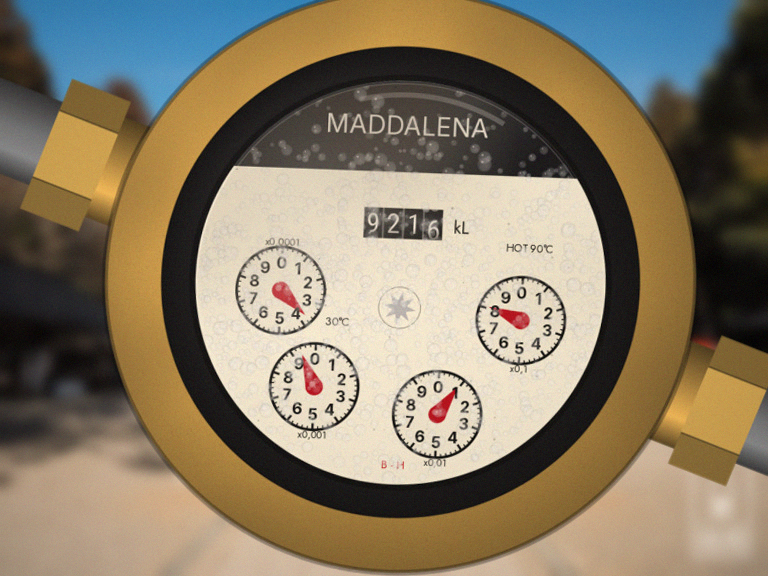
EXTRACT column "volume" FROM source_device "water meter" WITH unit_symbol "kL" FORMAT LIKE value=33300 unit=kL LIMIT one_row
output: value=9215.8093 unit=kL
